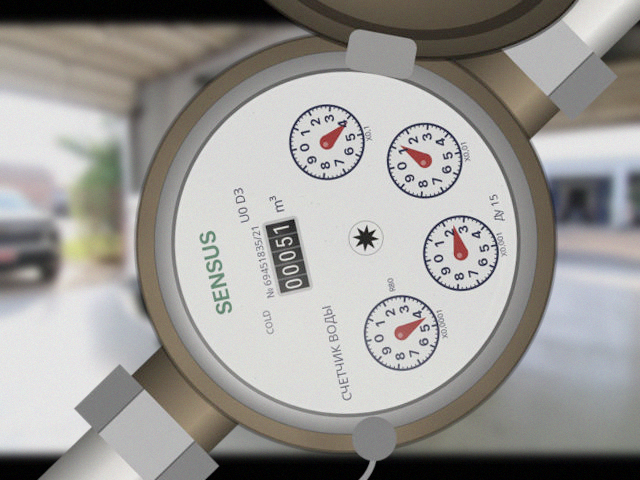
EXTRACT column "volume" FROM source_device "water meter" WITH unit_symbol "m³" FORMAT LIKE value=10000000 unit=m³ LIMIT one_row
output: value=51.4124 unit=m³
